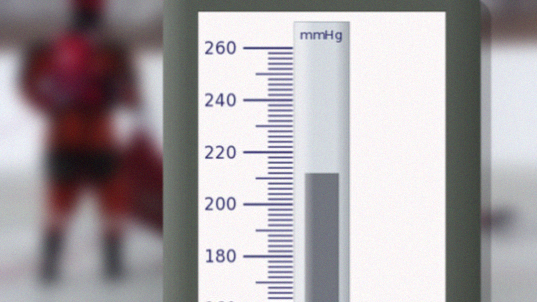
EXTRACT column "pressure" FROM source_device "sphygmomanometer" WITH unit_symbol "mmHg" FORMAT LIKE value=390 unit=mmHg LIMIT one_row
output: value=212 unit=mmHg
